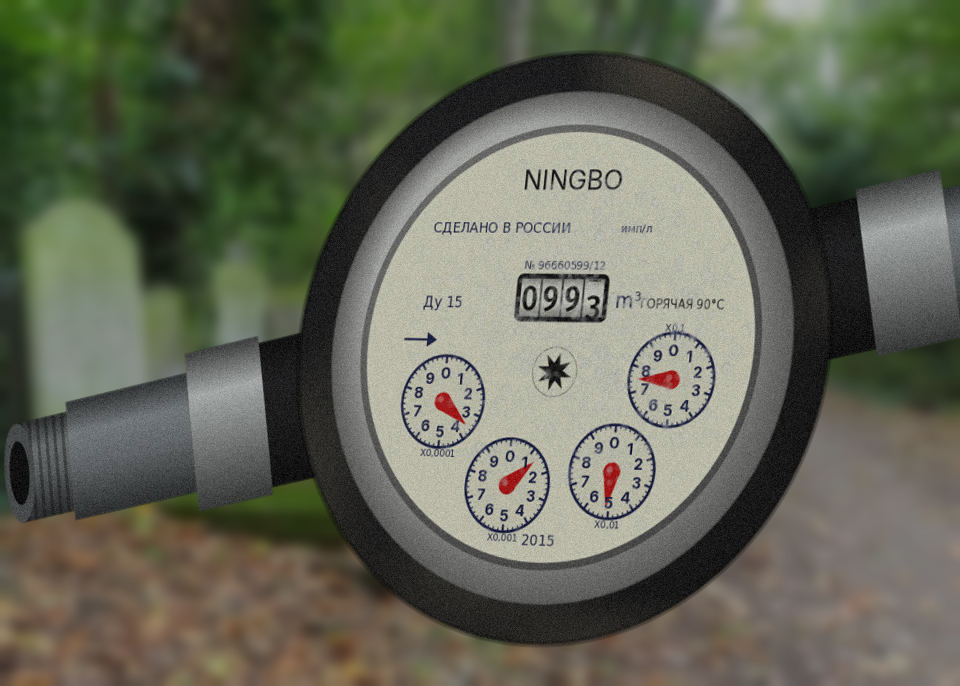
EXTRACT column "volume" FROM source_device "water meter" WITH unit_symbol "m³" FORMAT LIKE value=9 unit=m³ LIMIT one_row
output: value=992.7513 unit=m³
